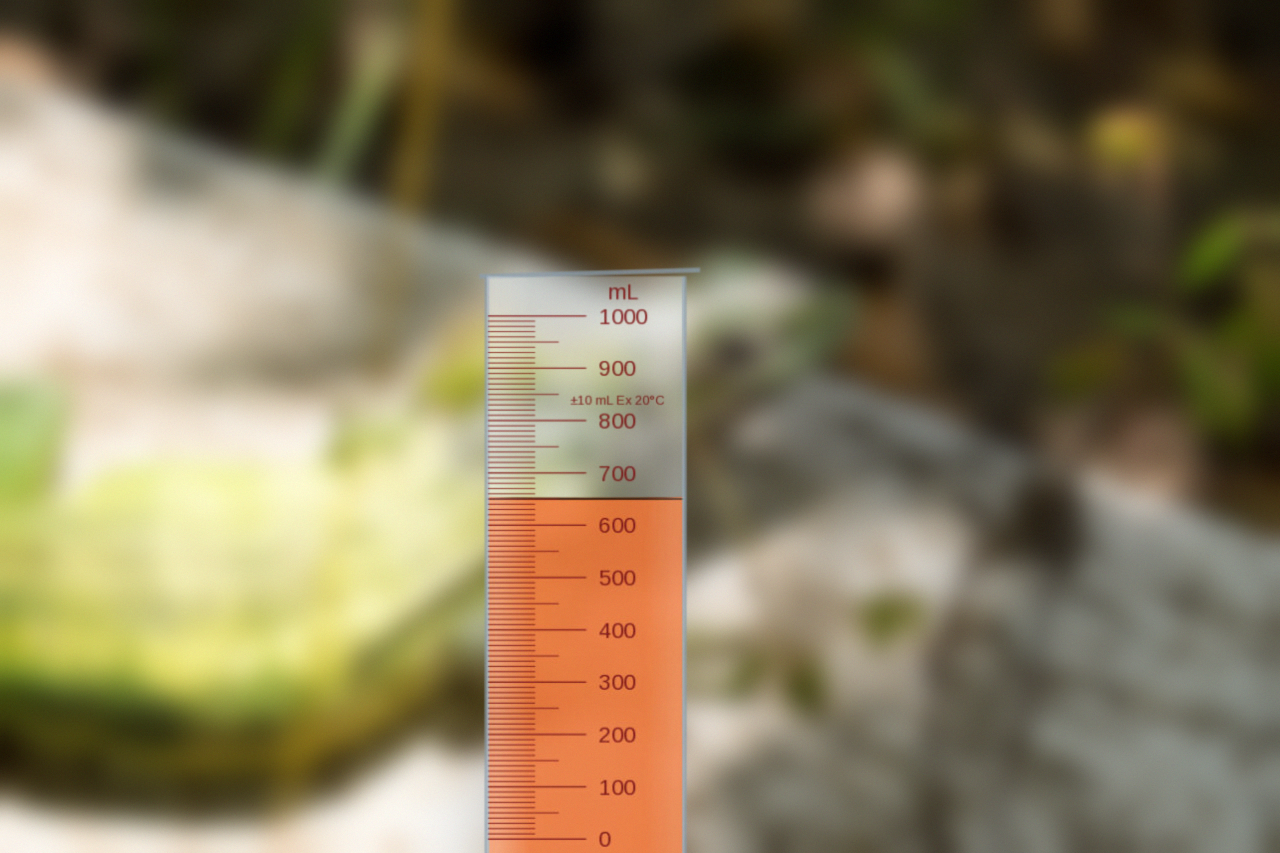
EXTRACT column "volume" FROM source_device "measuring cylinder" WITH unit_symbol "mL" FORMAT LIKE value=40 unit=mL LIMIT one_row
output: value=650 unit=mL
